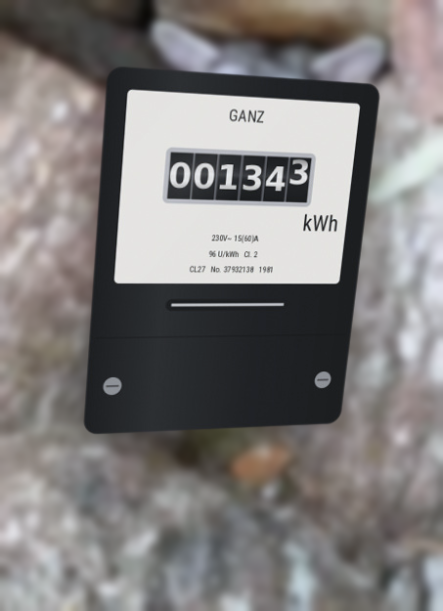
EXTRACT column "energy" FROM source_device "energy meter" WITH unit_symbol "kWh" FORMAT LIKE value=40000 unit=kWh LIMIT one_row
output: value=1343 unit=kWh
